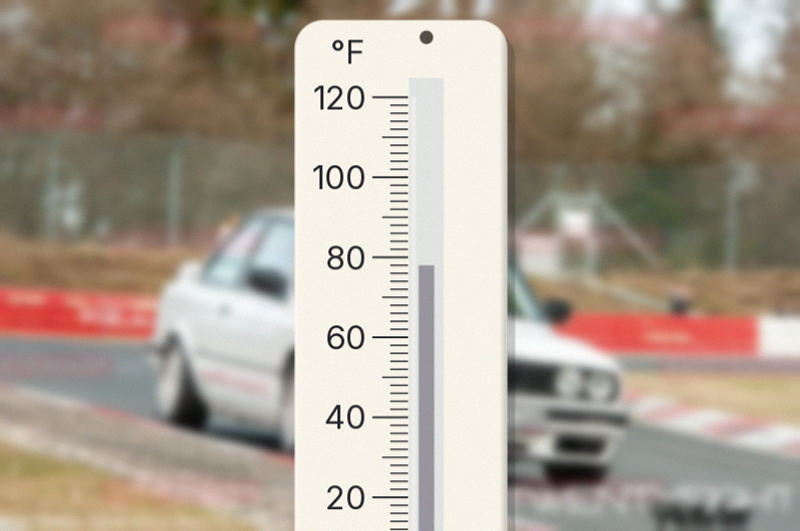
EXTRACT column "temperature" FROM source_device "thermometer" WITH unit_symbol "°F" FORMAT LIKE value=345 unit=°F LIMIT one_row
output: value=78 unit=°F
